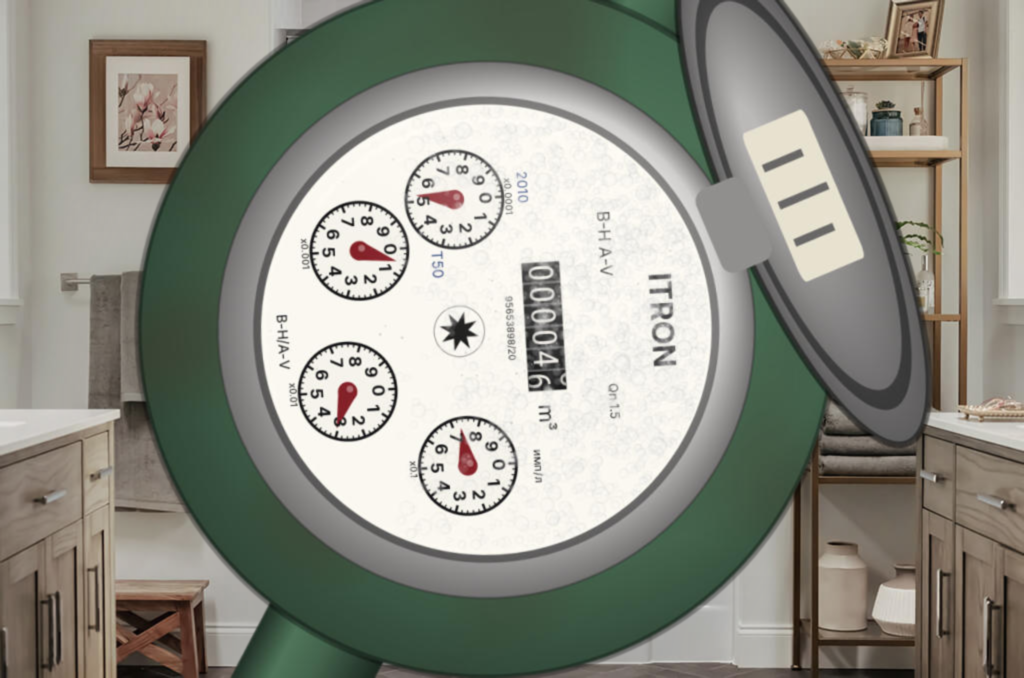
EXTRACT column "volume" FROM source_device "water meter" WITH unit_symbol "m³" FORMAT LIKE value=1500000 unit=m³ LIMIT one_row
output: value=45.7305 unit=m³
